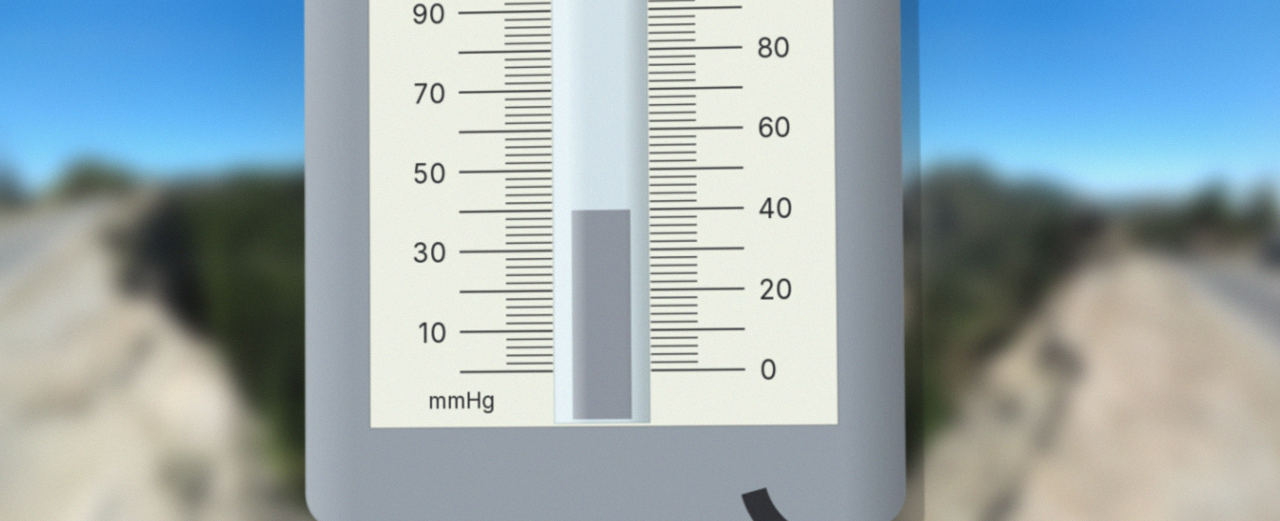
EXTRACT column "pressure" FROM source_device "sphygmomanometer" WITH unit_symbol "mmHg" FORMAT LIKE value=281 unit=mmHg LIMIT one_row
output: value=40 unit=mmHg
